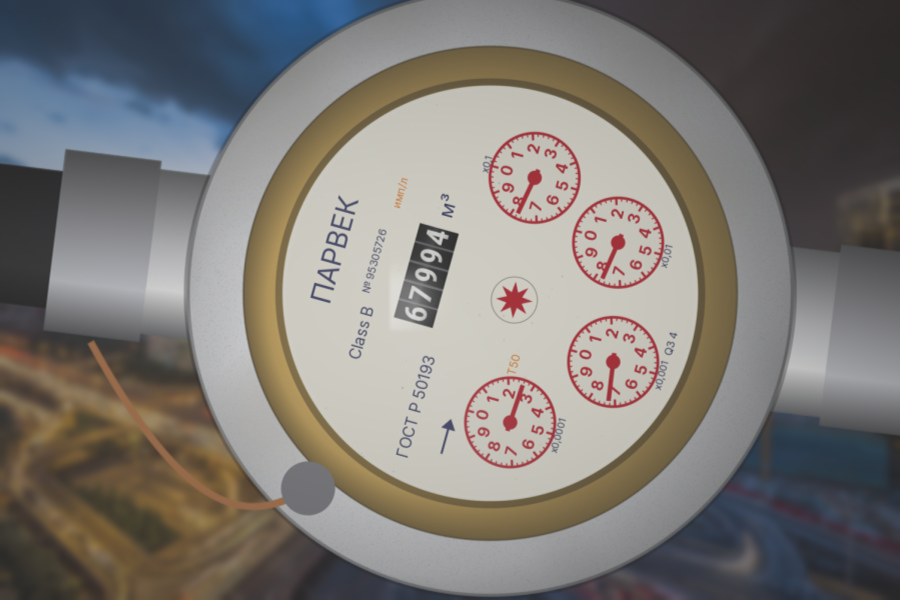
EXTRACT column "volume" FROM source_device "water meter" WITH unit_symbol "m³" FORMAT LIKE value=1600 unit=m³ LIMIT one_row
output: value=67994.7772 unit=m³
